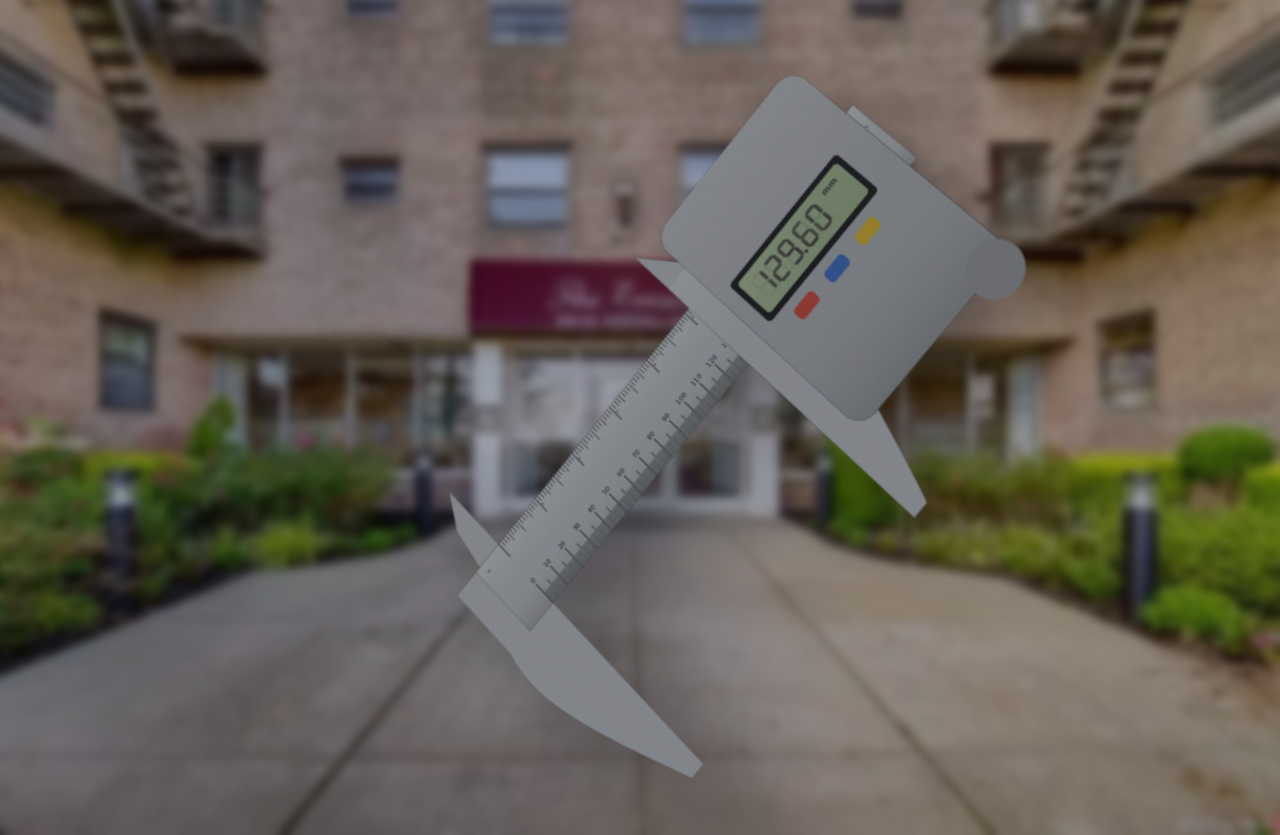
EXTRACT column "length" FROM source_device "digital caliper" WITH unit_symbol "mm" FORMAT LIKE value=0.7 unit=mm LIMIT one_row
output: value=129.60 unit=mm
